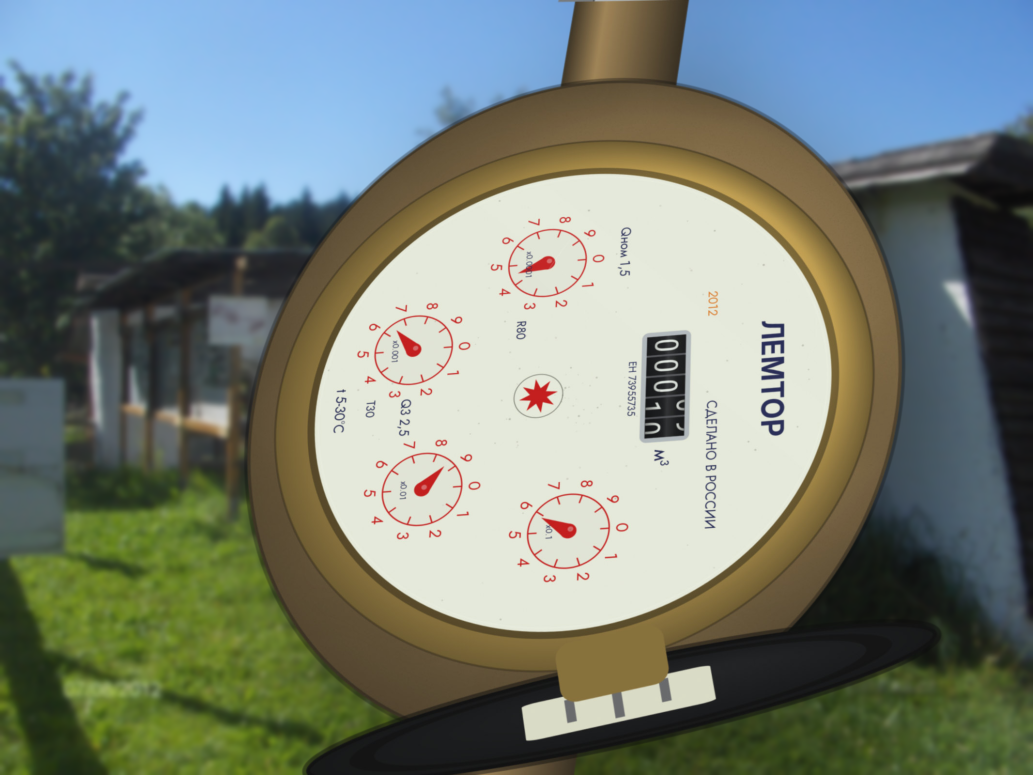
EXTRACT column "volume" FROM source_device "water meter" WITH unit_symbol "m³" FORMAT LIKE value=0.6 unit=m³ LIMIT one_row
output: value=9.5864 unit=m³
